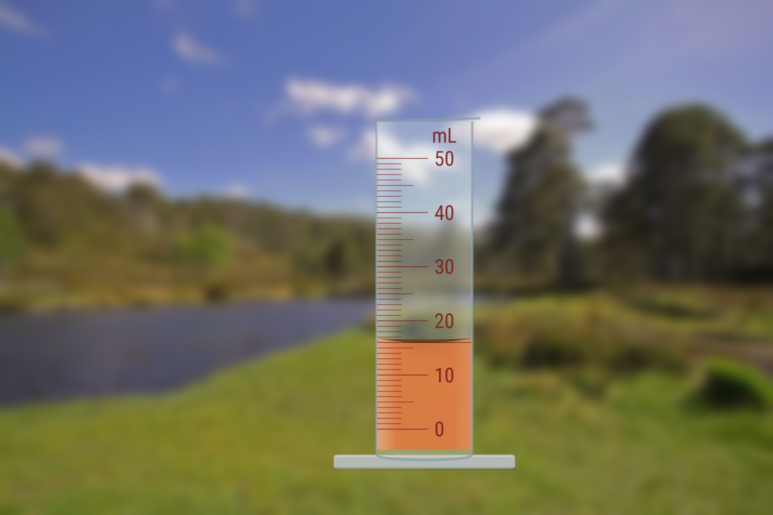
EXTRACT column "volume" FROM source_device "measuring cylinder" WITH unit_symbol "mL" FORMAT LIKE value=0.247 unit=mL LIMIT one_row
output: value=16 unit=mL
